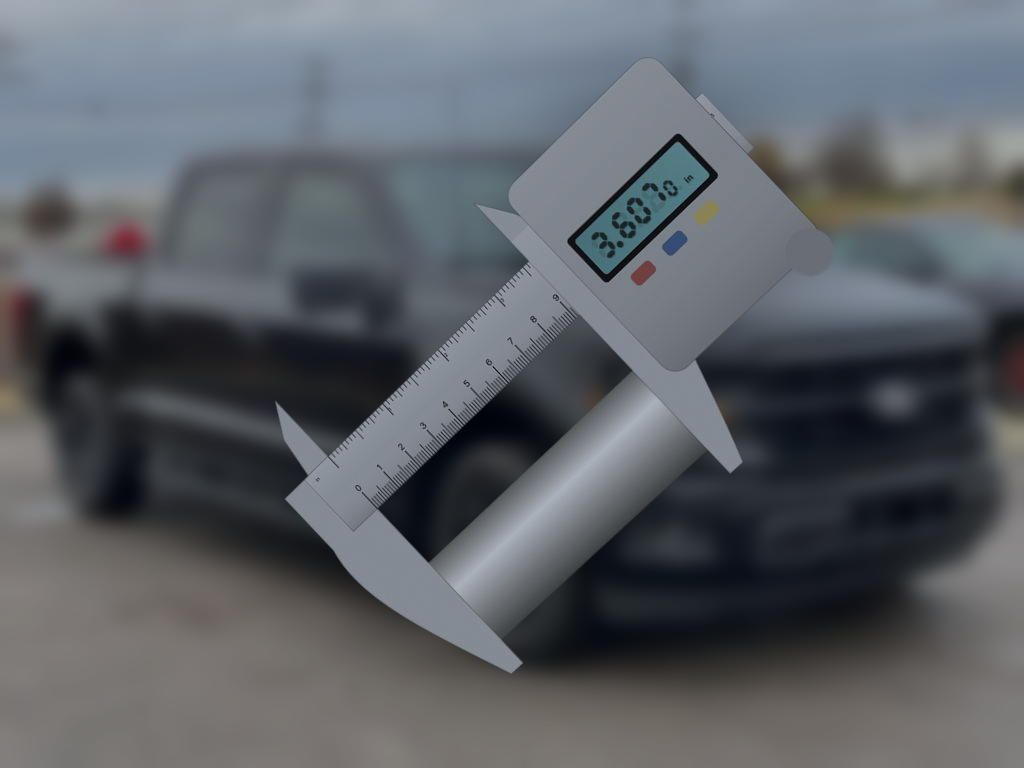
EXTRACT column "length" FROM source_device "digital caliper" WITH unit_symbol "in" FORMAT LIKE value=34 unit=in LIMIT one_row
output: value=3.6070 unit=in
